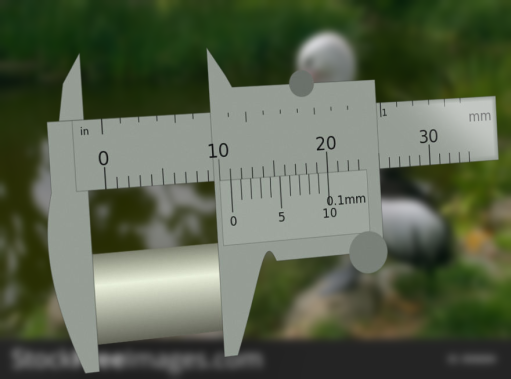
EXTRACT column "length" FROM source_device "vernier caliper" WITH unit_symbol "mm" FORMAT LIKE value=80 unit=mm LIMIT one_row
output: value=11.0 unit=mm
